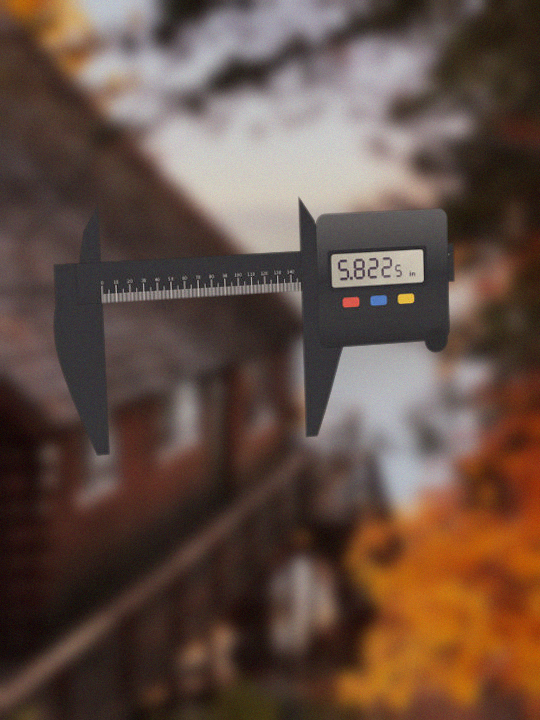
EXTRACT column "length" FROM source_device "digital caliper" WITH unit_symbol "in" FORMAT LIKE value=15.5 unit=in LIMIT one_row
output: value=5.8225 unit=in
